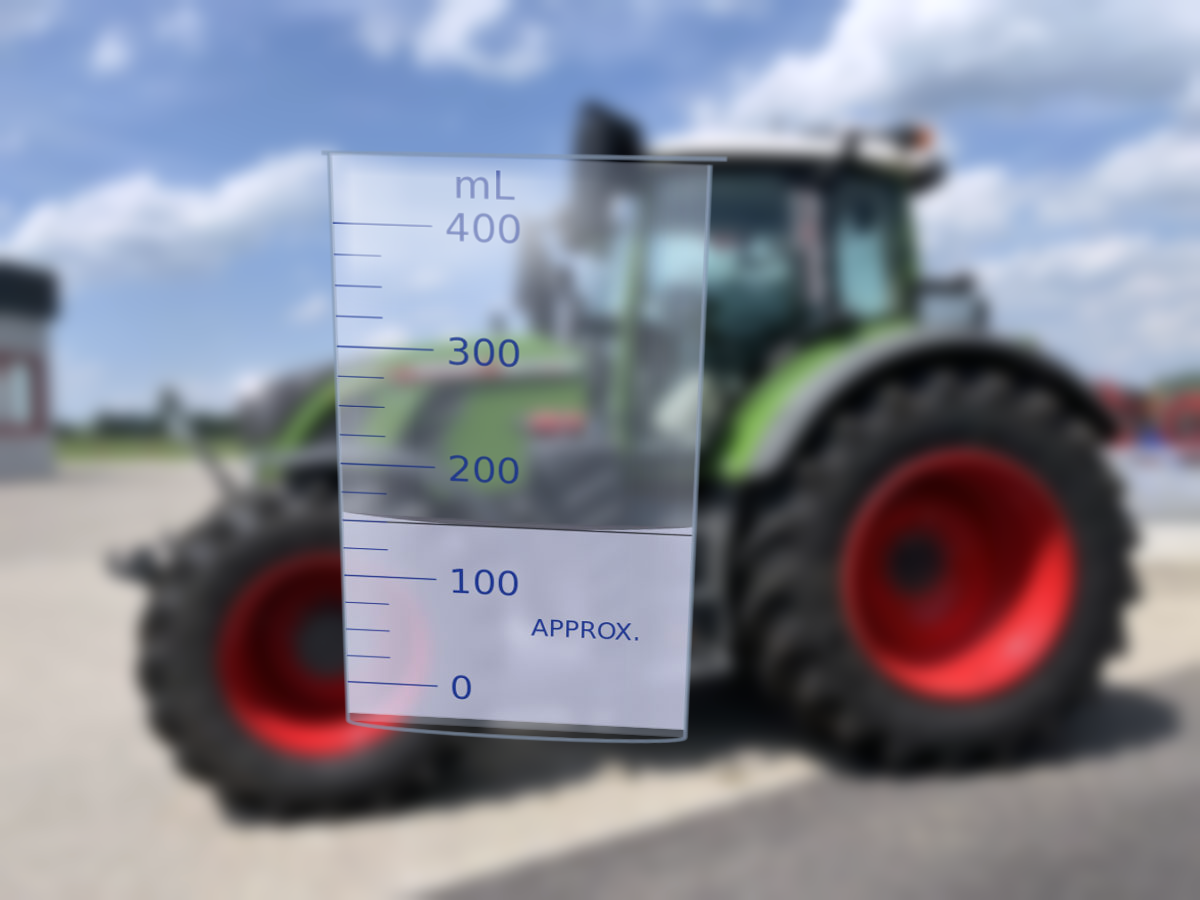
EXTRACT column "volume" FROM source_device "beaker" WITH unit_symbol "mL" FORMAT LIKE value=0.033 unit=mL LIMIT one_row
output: value=150 unit=mL
